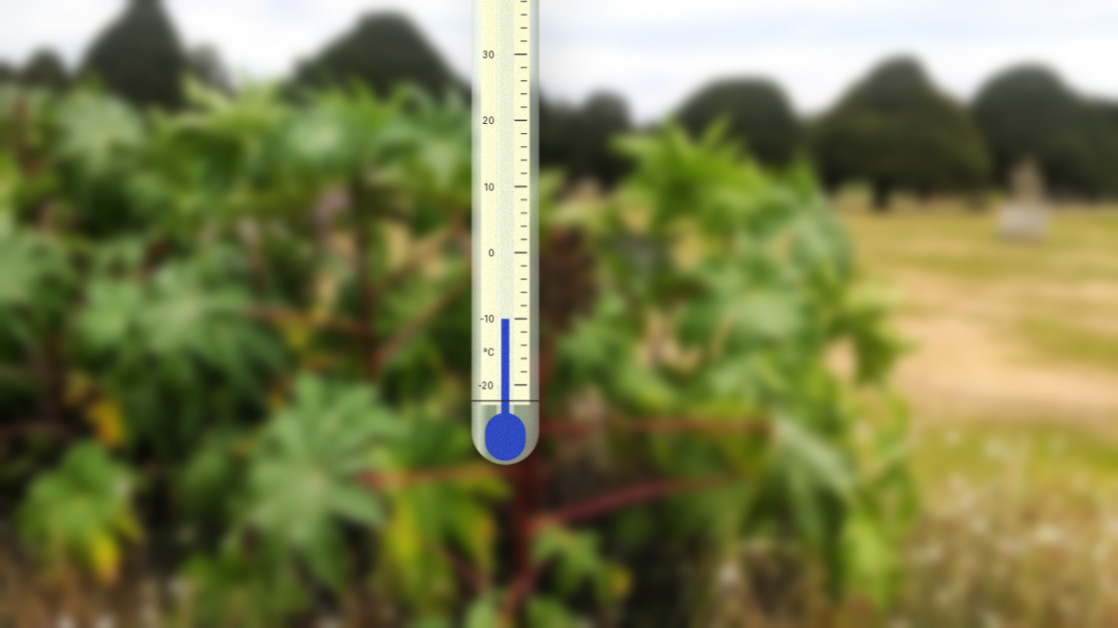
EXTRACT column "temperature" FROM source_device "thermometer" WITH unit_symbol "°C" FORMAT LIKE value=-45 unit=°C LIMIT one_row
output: value=-10 unit=°C
